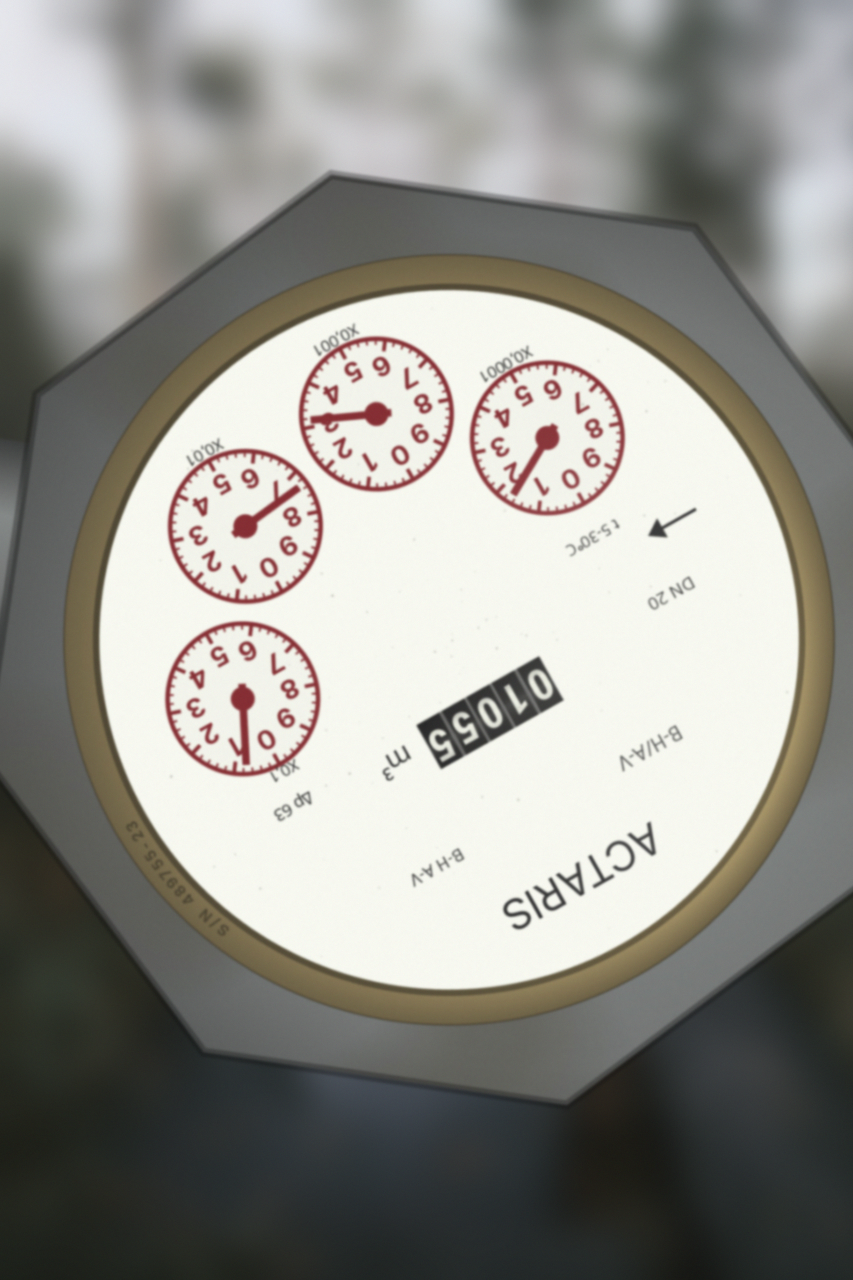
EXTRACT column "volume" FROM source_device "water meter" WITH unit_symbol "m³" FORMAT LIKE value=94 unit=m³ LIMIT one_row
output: value=1055.0731 unit=m³
